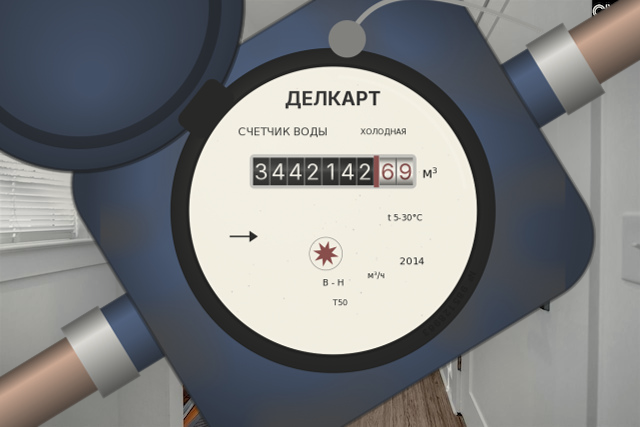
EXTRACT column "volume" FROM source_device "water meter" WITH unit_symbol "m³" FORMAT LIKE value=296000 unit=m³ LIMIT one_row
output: value=3442142.69 unit=m³
